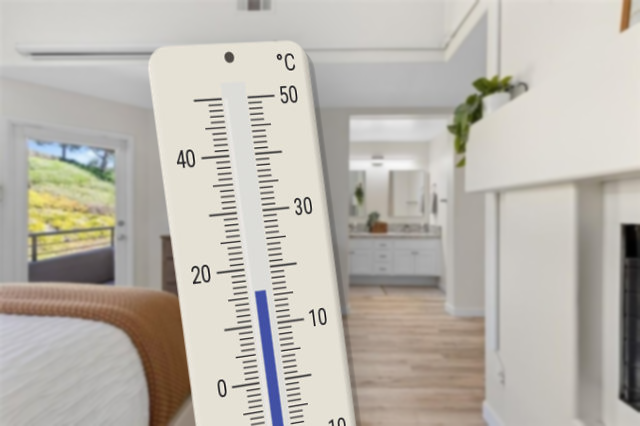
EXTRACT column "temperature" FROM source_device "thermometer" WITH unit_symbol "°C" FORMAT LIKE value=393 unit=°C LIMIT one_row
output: value=16 unit=°C
